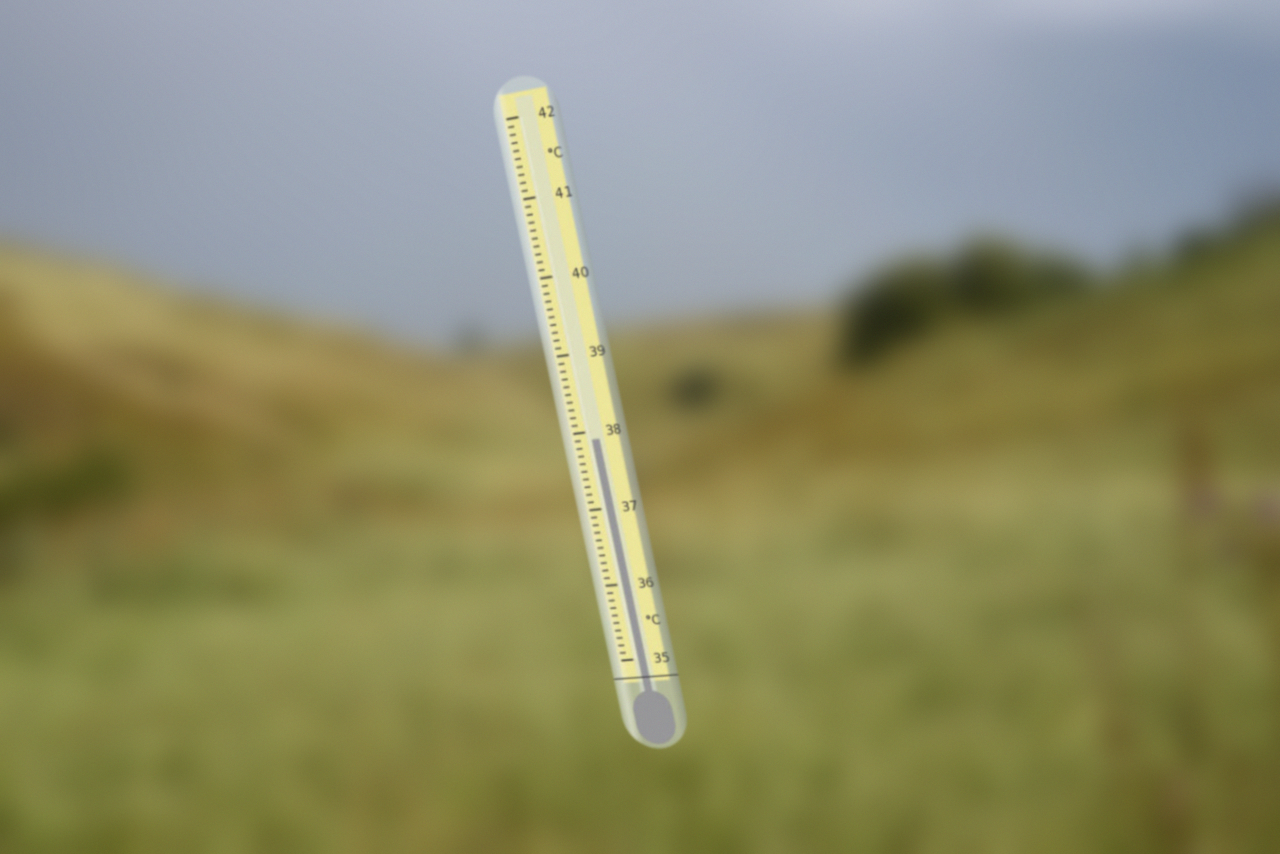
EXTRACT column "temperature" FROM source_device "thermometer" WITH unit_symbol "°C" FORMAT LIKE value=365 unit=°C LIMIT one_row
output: value=37.9 unit=°C
